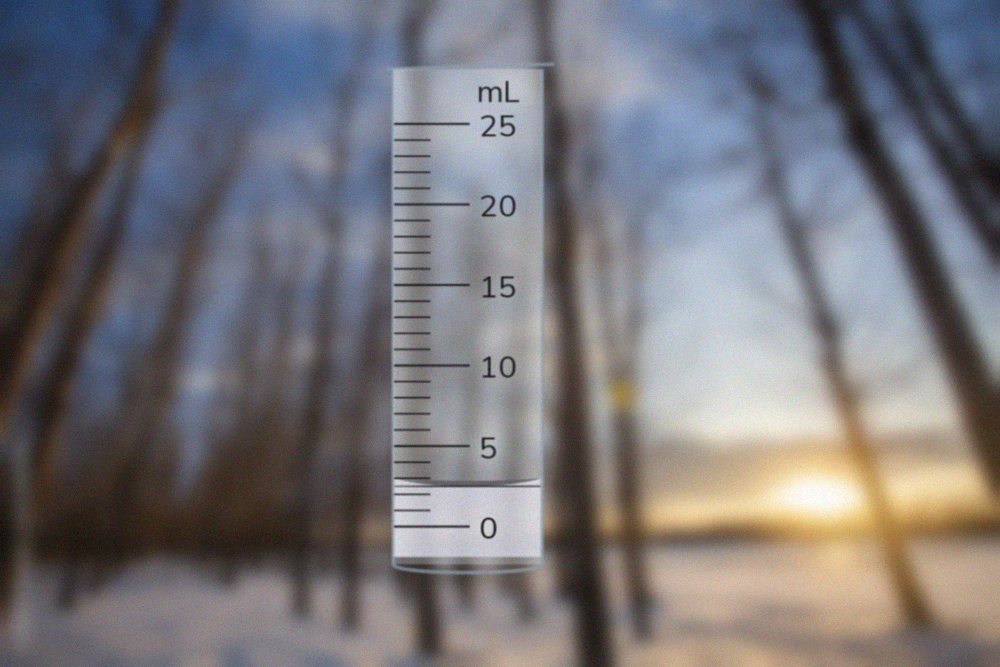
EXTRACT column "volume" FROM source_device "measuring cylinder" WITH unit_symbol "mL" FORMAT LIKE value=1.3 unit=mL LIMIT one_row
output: value=2.5 unit=mL
